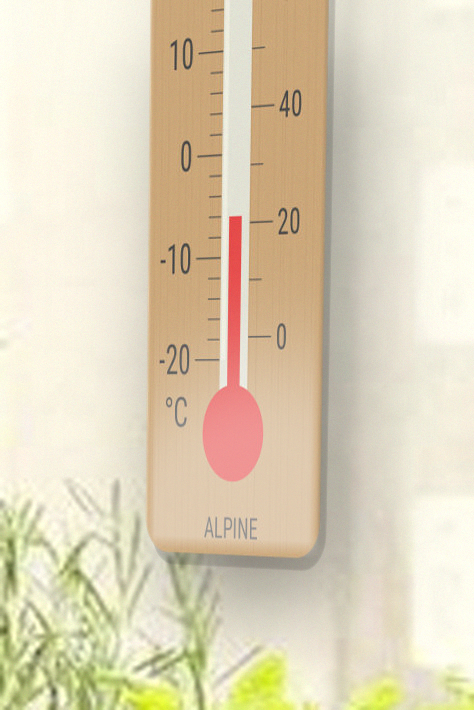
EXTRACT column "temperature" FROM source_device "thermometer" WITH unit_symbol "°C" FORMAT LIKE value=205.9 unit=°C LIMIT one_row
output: value=-6 unit=°C
